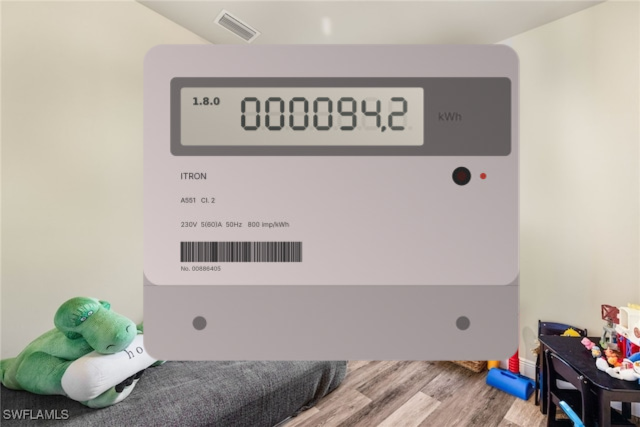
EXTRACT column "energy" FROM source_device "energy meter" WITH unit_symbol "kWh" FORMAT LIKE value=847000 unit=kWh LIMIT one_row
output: value=94.2 unit=kWh
